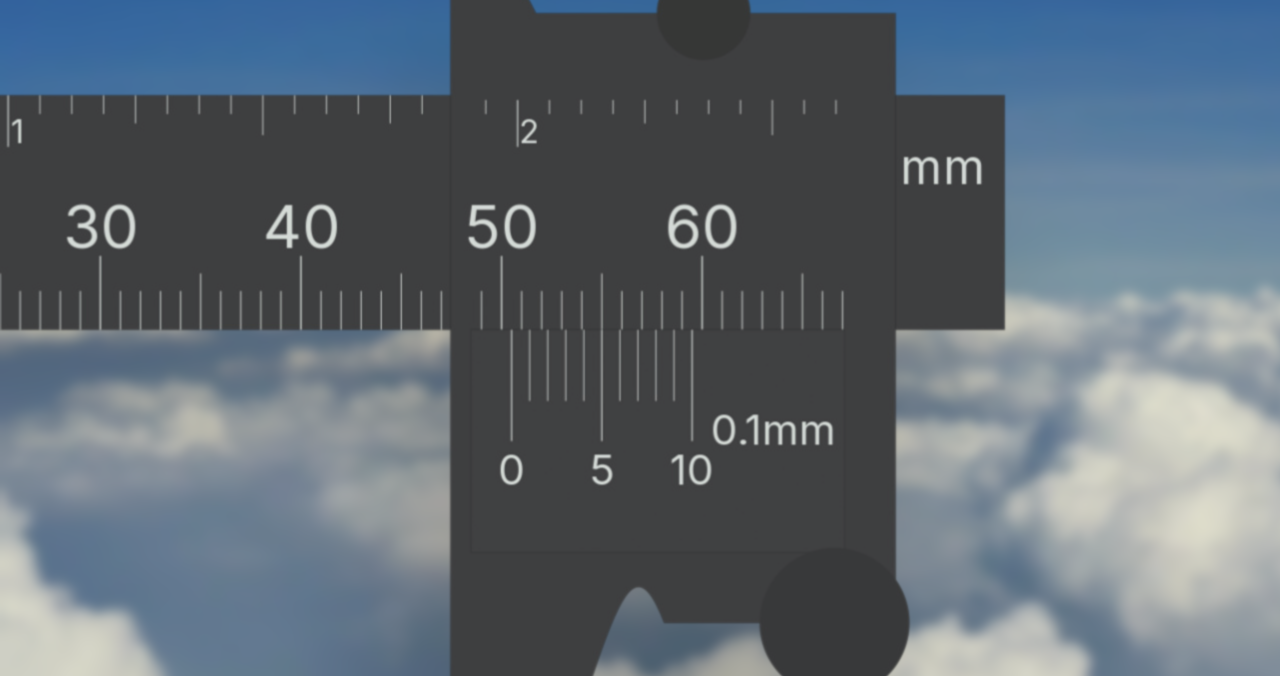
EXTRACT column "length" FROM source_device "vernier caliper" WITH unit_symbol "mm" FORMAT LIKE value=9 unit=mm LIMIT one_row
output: value=50.5 unit=mm
